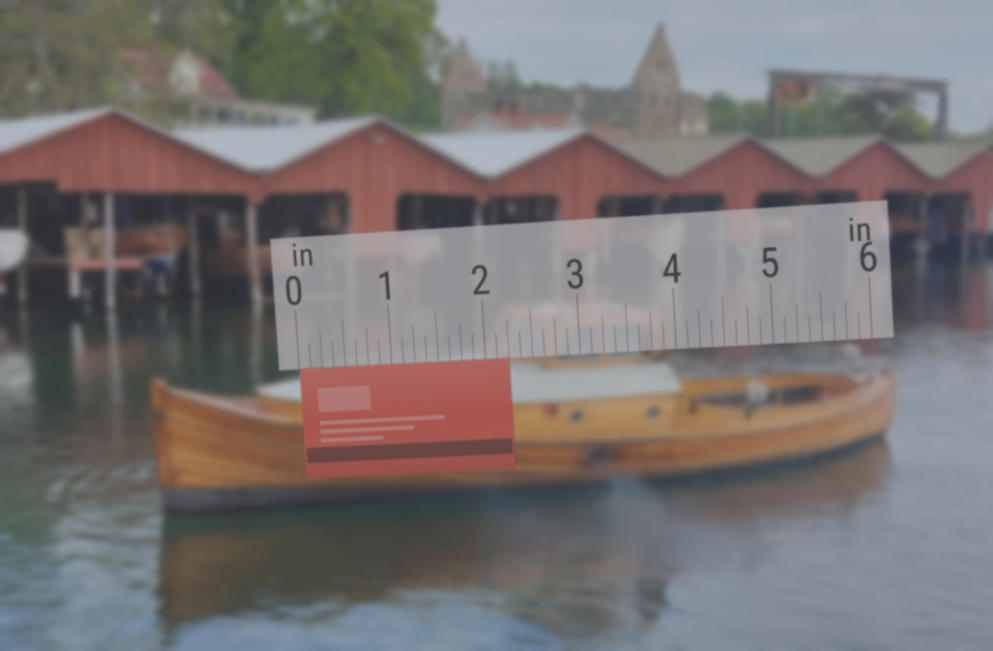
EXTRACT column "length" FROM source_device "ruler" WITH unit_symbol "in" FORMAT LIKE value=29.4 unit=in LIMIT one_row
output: value=2.25 unit=in
